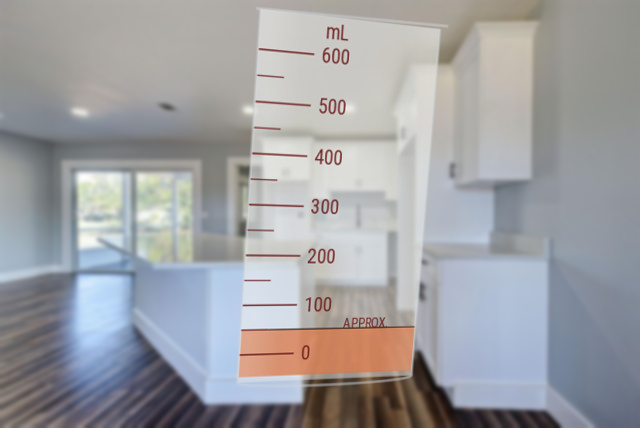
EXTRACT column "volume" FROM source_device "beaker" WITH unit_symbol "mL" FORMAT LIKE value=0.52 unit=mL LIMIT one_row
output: value=50 unit=mL
